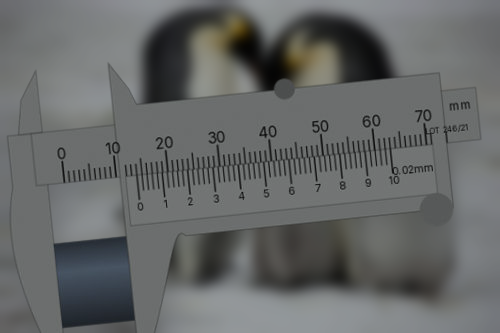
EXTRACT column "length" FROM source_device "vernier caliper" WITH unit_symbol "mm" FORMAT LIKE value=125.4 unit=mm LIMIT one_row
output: value=14.0 unit=mm
